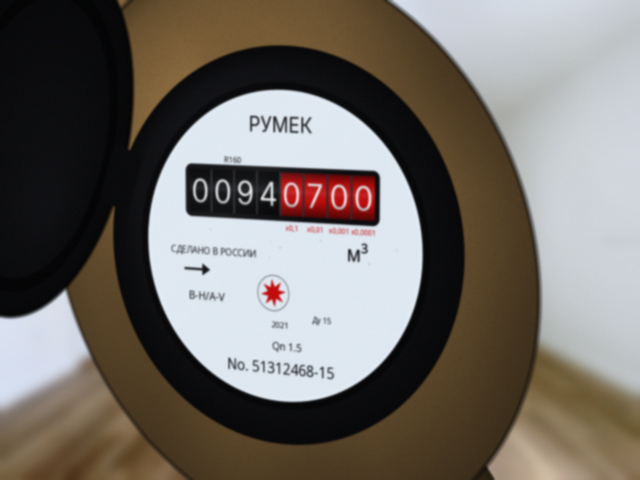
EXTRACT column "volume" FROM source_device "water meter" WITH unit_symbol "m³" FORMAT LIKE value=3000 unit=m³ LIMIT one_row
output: value=94.0700 unit=m³
